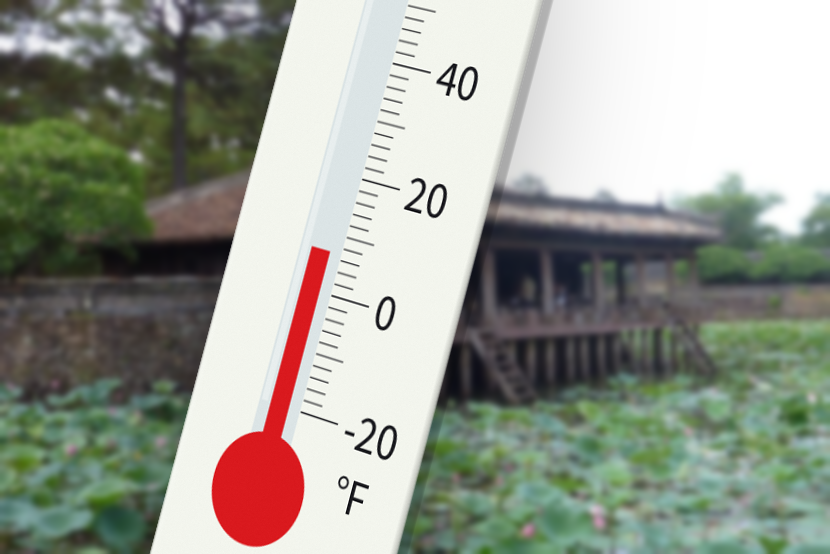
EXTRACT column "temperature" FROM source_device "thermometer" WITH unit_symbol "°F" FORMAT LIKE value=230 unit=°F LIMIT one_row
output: value=7 unit=°F
